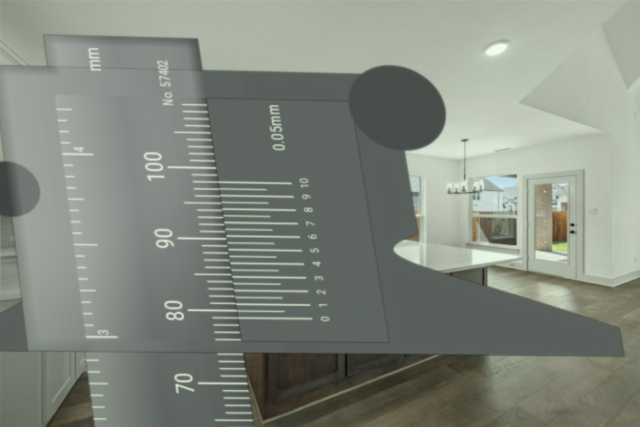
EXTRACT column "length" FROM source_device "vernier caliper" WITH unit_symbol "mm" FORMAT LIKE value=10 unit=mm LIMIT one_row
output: value=79.0 unit=mm
